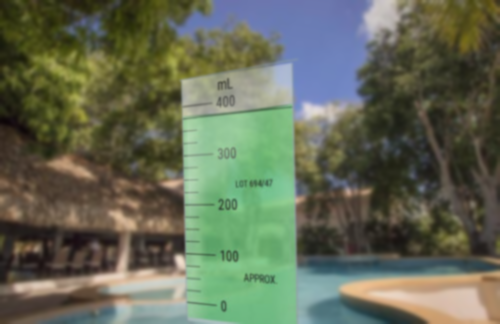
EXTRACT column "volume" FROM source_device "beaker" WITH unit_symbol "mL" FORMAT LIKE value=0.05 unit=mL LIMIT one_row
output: value=375 unit=mL
